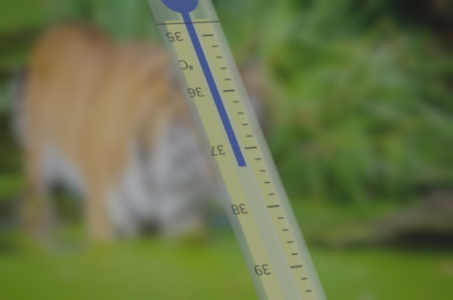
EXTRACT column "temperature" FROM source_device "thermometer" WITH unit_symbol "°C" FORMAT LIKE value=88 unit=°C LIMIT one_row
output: value=37.3 unit=°C
